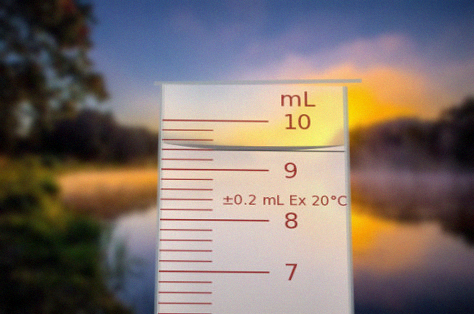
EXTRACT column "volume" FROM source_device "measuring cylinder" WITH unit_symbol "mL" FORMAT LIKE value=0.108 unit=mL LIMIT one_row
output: value=9.4 unit=mL
